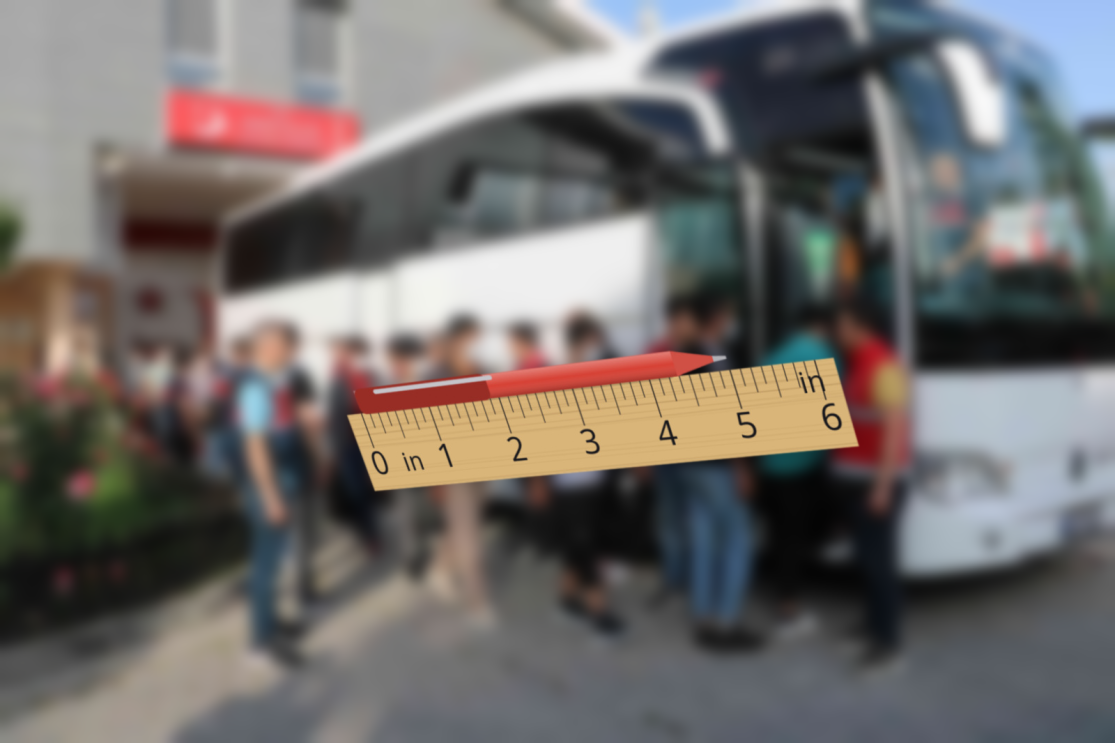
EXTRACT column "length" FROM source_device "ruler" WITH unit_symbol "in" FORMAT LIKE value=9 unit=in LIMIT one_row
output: value=5 unit=in
